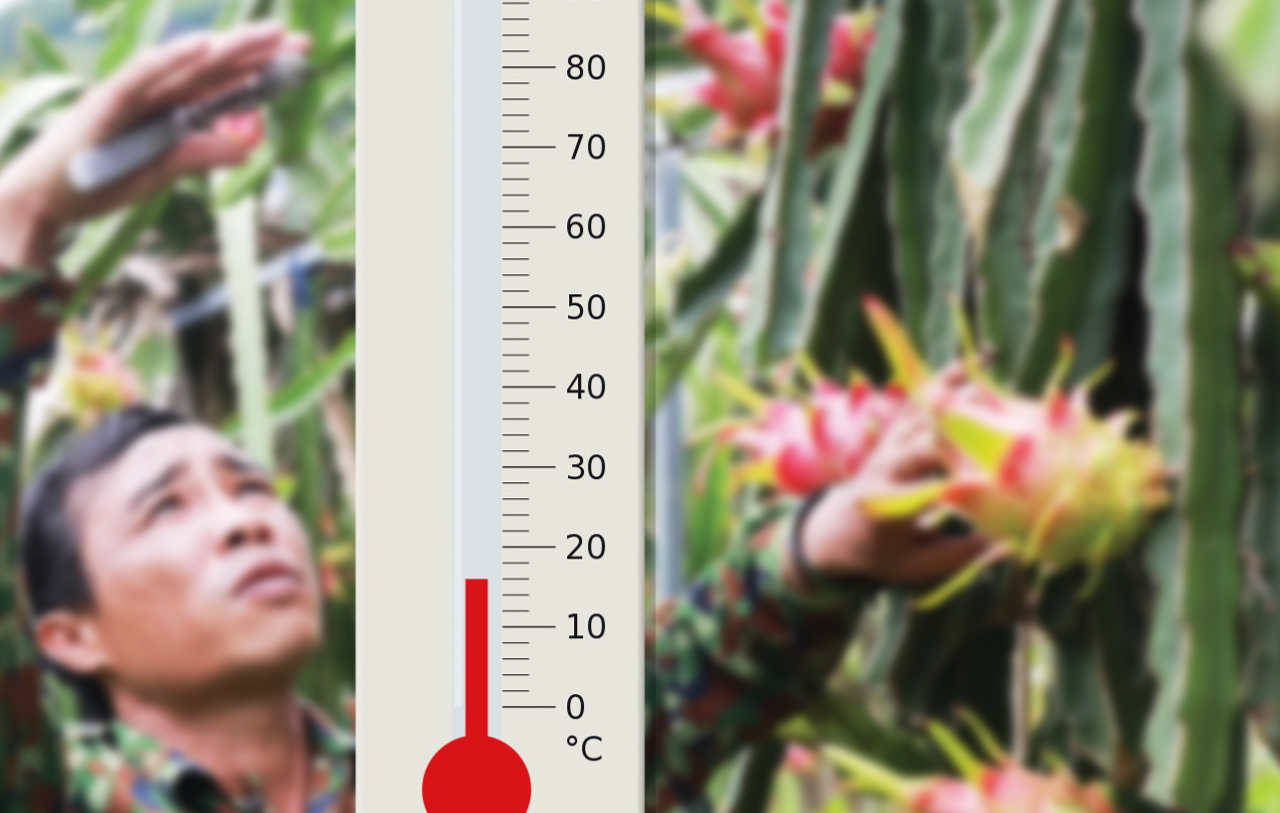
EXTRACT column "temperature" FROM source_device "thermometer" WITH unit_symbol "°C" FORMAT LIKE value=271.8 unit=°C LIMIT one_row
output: value=16 unit=°C
